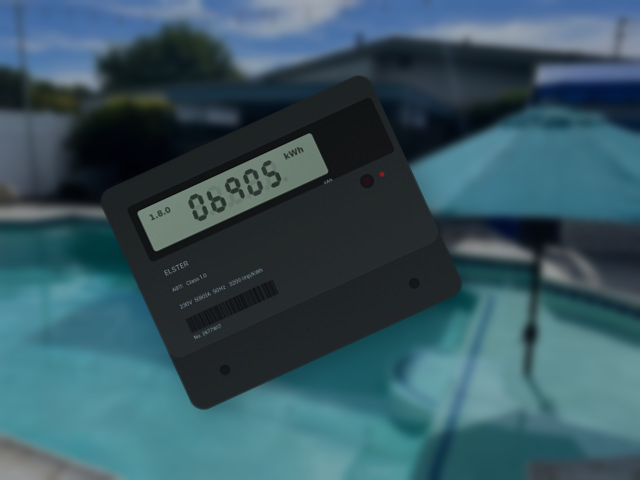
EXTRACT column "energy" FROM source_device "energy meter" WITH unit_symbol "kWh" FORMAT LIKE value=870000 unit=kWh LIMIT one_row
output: value=6905 unit=kWh
